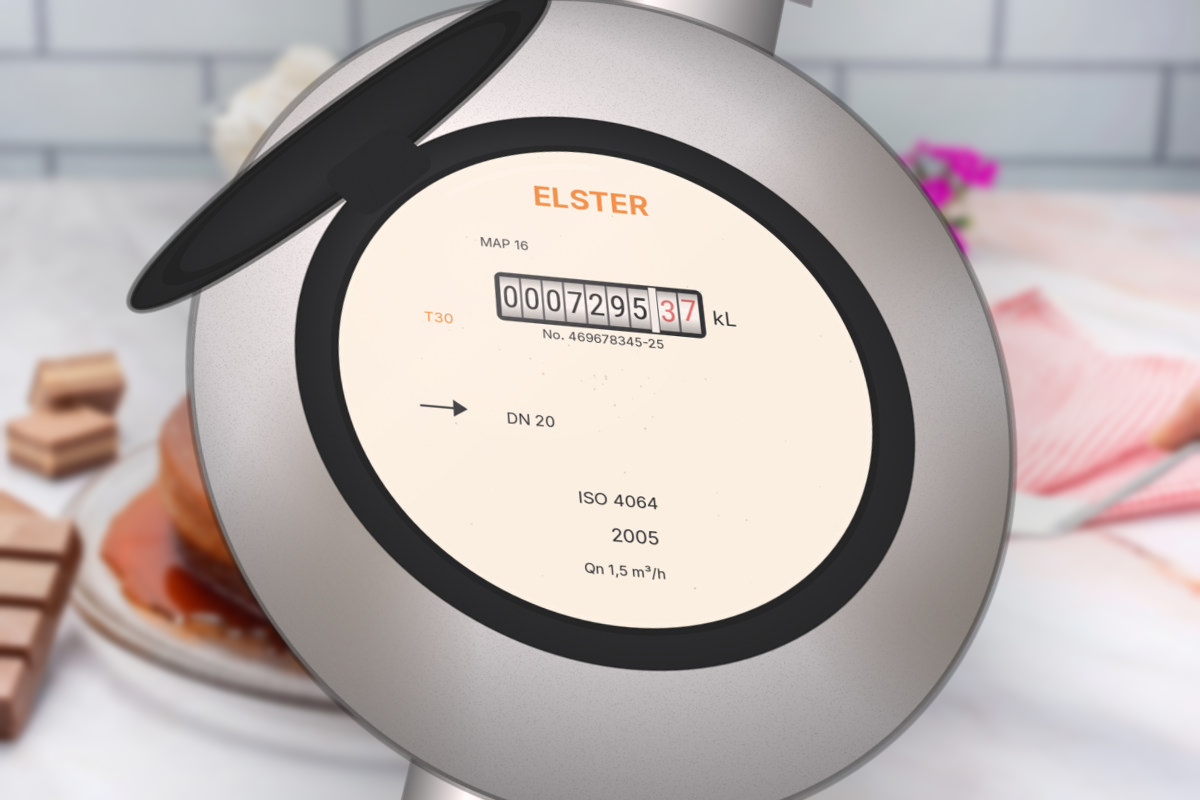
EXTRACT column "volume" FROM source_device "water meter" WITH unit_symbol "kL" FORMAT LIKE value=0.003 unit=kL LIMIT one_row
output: value=7295.37 unit=kL
